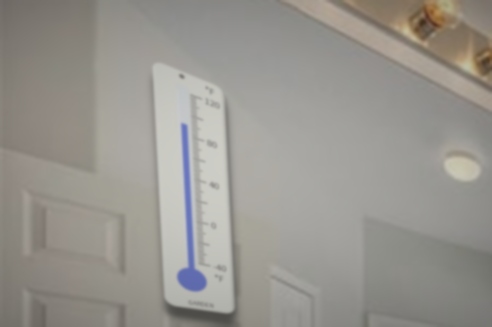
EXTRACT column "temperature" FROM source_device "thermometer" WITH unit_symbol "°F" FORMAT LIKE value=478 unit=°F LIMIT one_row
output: value=90 unit=°F
